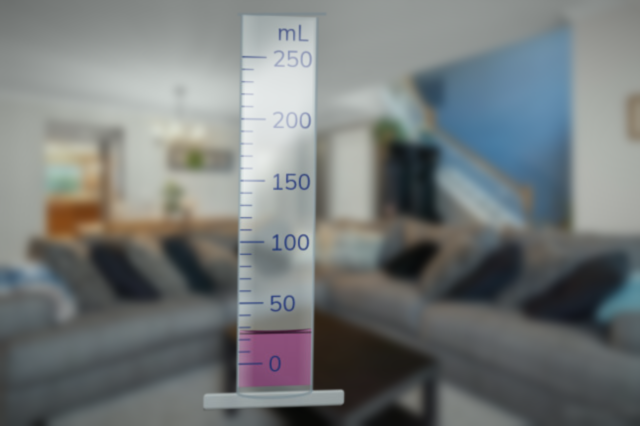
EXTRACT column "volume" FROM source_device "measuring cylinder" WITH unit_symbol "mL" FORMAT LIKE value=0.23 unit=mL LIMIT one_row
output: value=25 unit=mL
